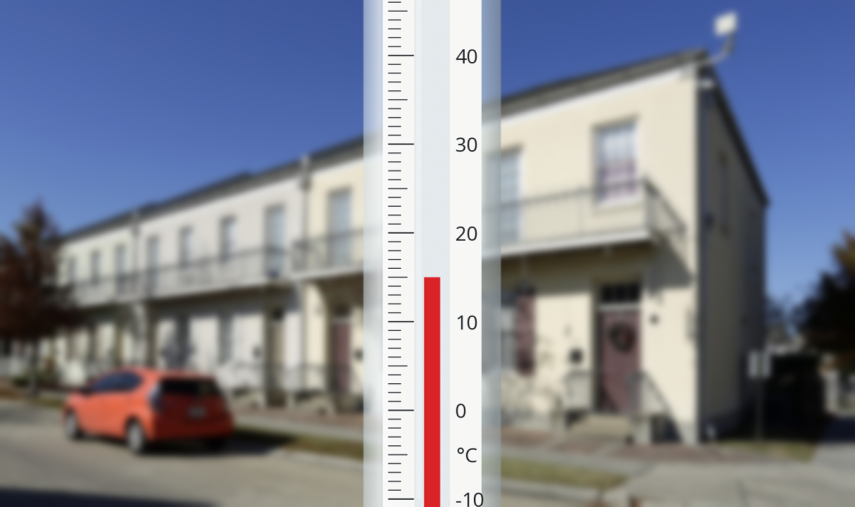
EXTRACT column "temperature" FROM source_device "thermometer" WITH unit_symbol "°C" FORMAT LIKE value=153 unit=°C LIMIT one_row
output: value=15 unit=°C
